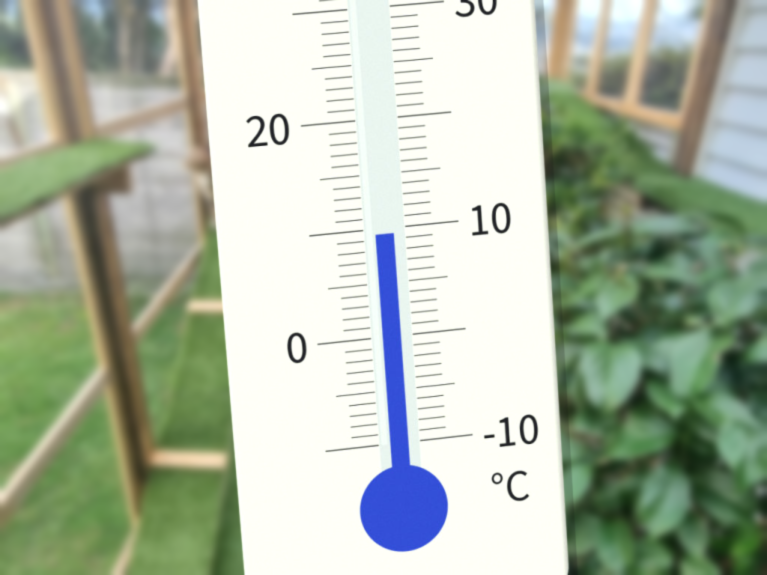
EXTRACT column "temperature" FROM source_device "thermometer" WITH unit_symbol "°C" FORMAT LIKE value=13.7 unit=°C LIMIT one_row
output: value=9.5 unit=°C
